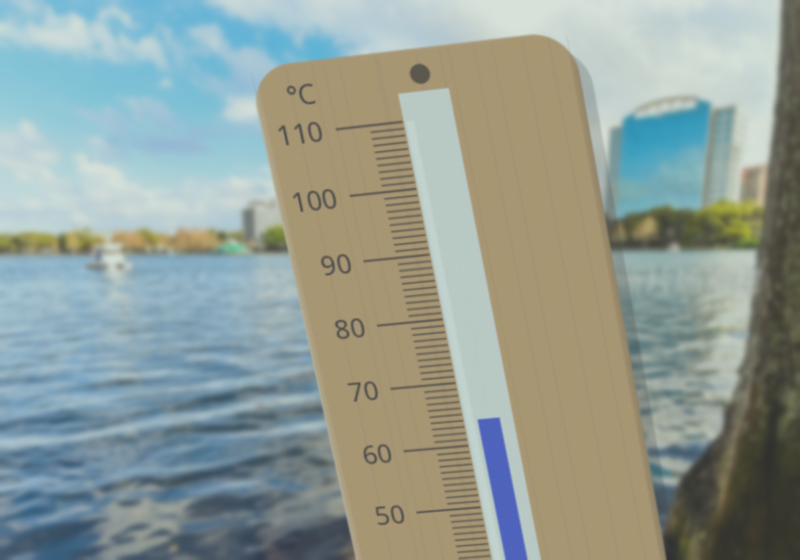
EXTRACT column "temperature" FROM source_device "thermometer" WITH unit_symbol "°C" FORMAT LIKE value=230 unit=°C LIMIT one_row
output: value=64 unit=°C
